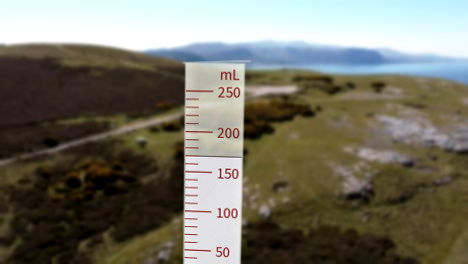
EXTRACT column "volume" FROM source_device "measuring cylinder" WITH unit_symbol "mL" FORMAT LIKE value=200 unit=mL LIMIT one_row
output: value=170 unit=mL
